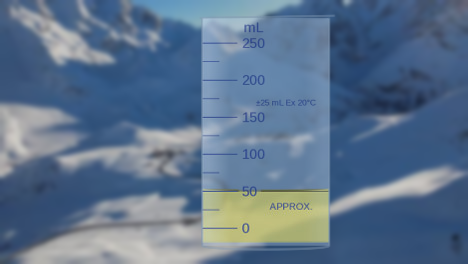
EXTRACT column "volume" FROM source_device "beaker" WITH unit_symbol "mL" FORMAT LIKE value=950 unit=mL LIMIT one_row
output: value=50 unit=mL
